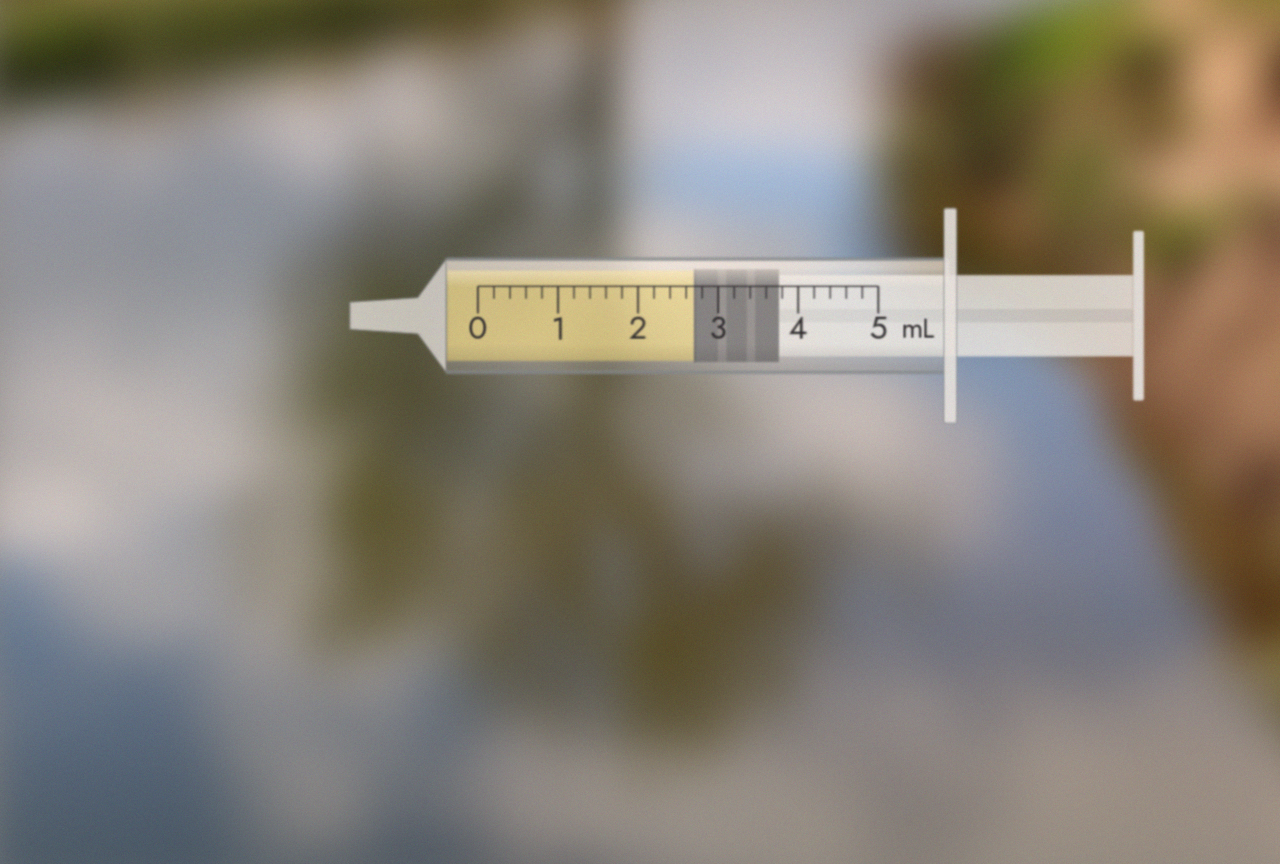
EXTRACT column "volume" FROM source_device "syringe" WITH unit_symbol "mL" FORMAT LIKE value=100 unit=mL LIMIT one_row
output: value=2.7 unit=mL
